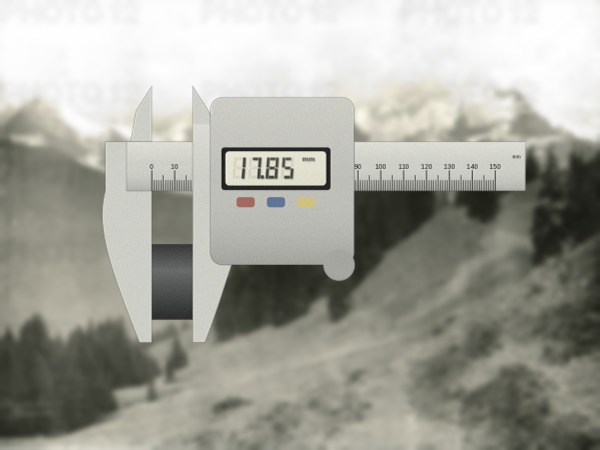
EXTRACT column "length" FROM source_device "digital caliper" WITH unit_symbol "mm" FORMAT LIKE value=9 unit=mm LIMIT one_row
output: value=17.85 unit=mm
